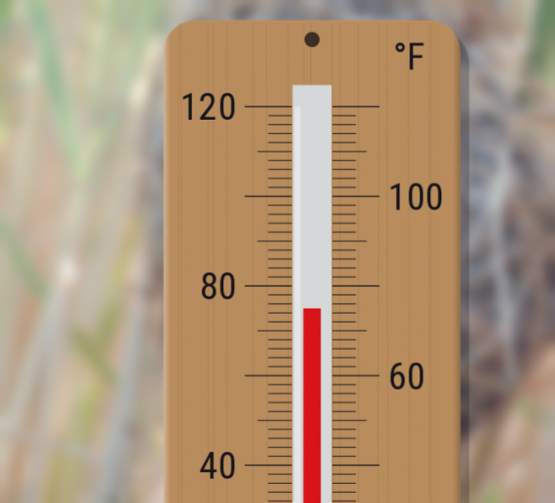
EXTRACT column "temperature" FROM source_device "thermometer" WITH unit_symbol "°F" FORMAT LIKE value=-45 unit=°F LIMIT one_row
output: value=75 unit=°F
